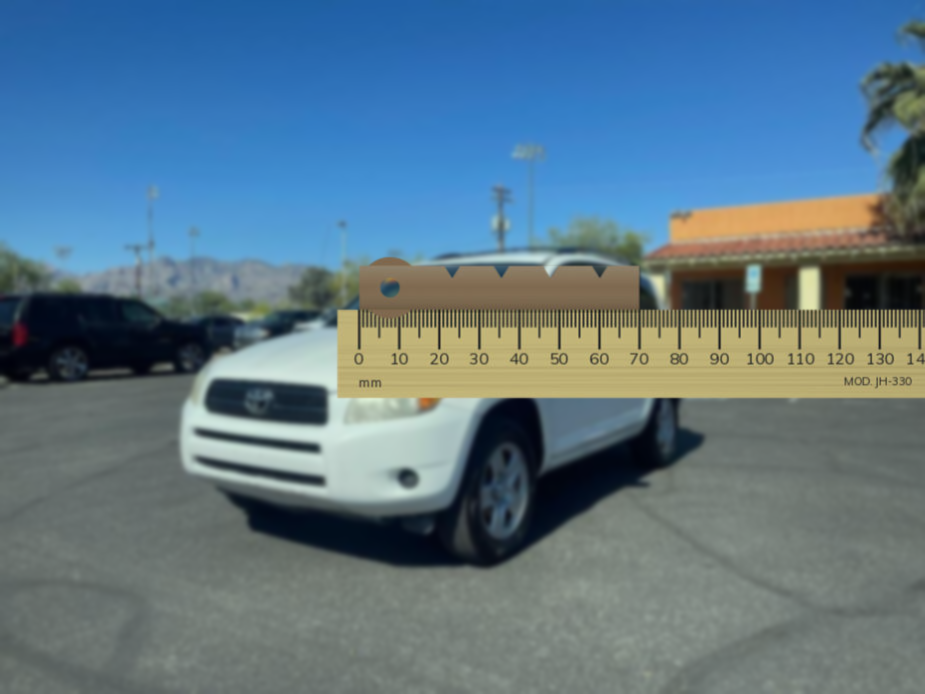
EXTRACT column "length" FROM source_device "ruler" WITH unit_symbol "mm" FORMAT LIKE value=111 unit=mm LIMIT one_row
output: value=70 unit=mm
